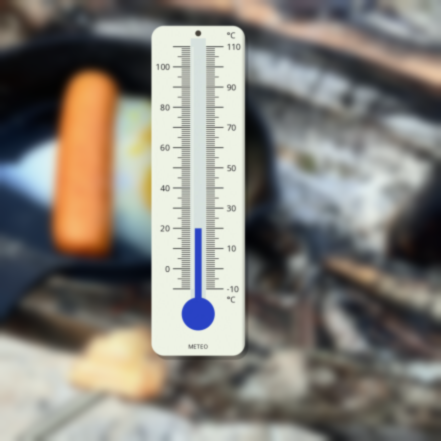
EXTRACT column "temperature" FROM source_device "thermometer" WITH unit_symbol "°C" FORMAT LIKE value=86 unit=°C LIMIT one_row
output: value=20 unit=°C
